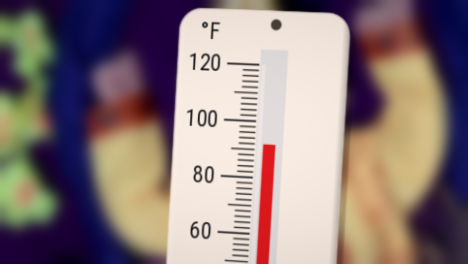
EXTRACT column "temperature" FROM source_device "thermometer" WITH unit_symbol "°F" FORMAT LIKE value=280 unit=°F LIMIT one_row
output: value=92 unit=°F
